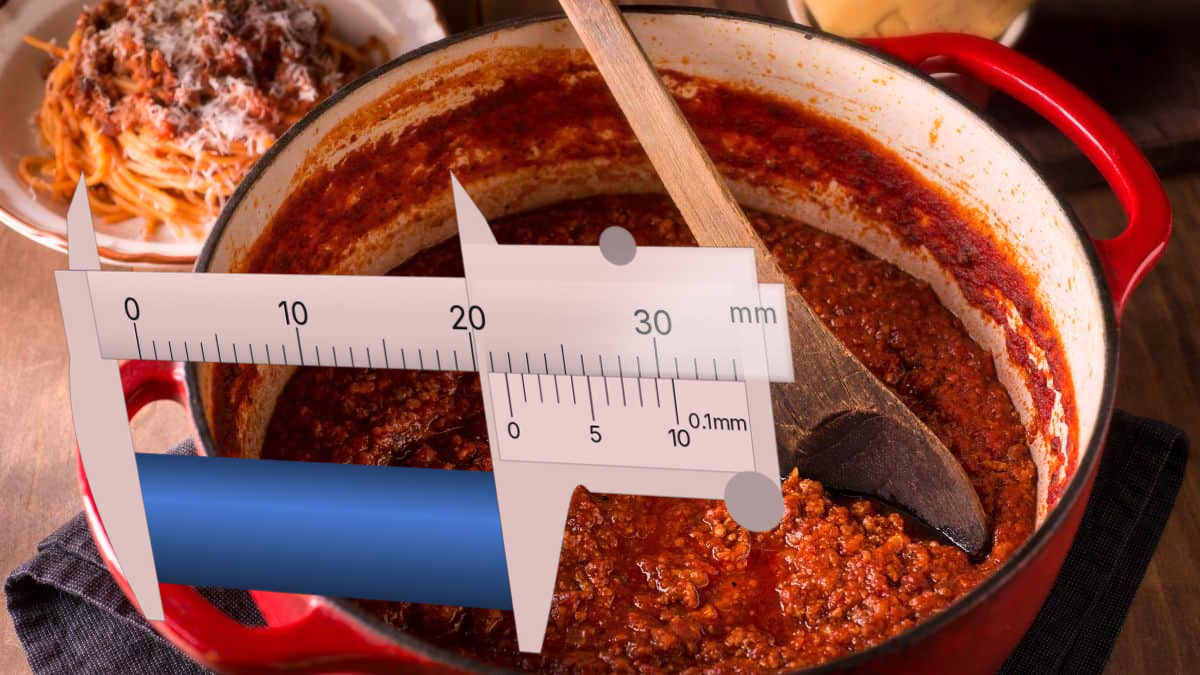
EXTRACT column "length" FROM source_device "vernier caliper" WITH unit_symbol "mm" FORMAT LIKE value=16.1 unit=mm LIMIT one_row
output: value=21.7 unit=mm
